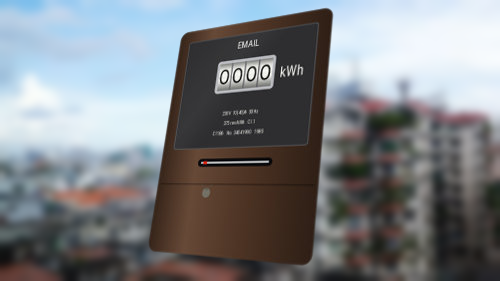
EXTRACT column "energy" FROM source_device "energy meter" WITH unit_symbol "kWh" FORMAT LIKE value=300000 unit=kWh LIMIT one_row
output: value=0 unit=kWh
